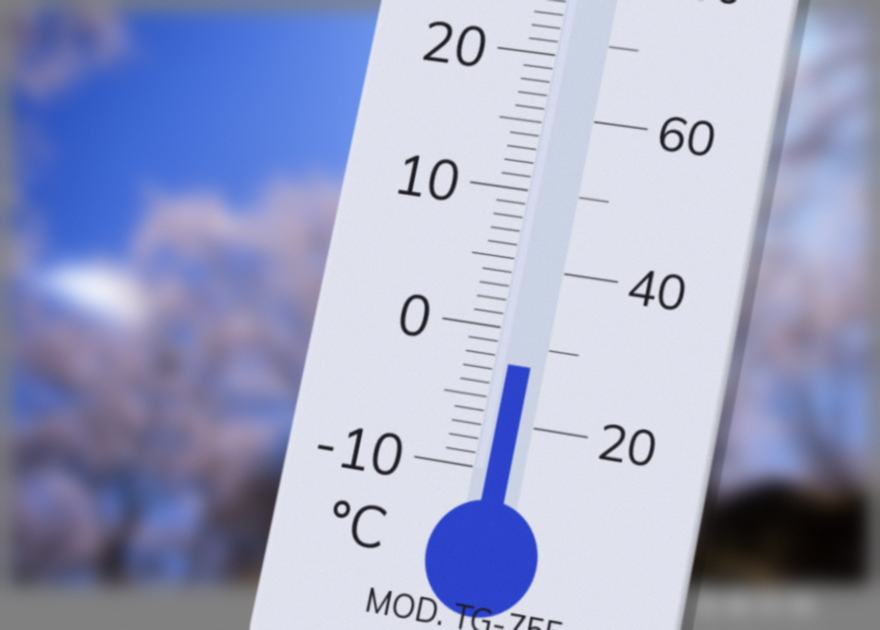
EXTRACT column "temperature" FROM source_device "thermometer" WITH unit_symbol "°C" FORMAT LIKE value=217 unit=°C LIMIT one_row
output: value=-2.5 unit=°C
